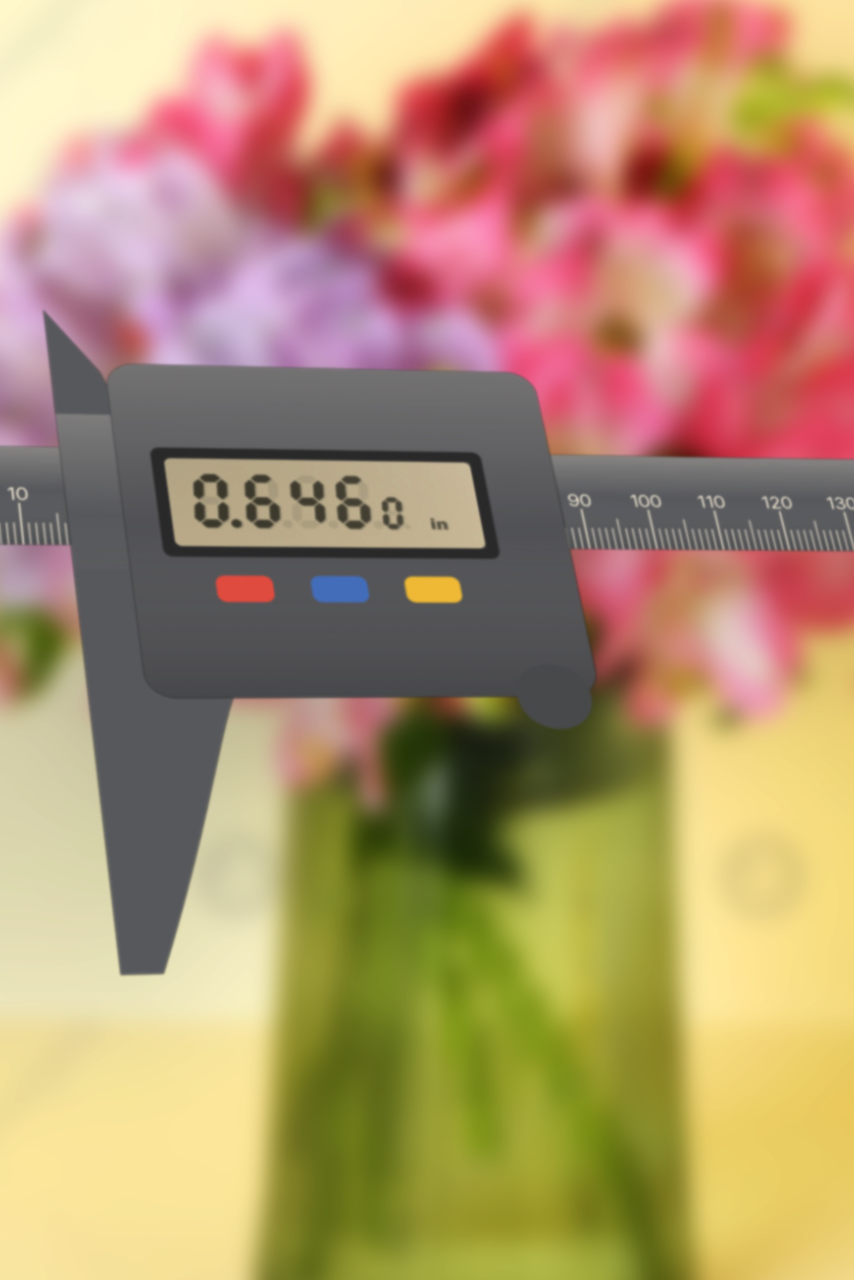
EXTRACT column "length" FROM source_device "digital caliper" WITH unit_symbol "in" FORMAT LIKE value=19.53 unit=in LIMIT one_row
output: value=0.6460 unit=in
